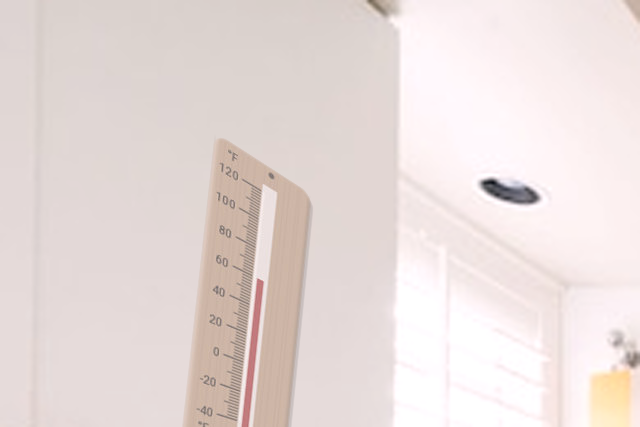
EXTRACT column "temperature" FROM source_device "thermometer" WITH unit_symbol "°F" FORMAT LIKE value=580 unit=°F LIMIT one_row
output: value=60 unit=°F
